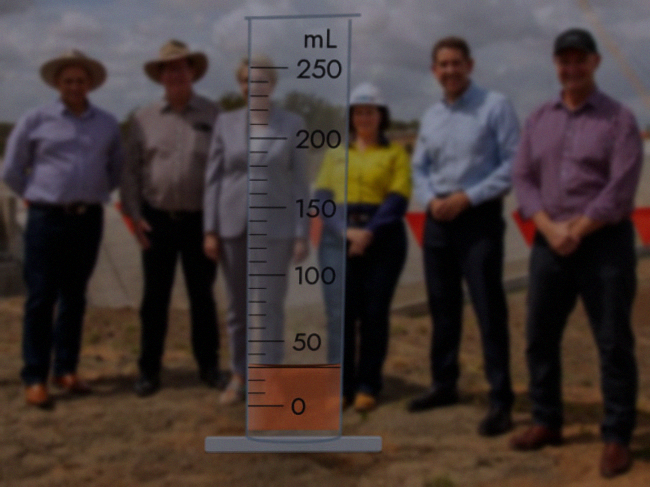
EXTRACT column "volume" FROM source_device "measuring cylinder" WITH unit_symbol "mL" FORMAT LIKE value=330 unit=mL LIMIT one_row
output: value=30 unit=mL
